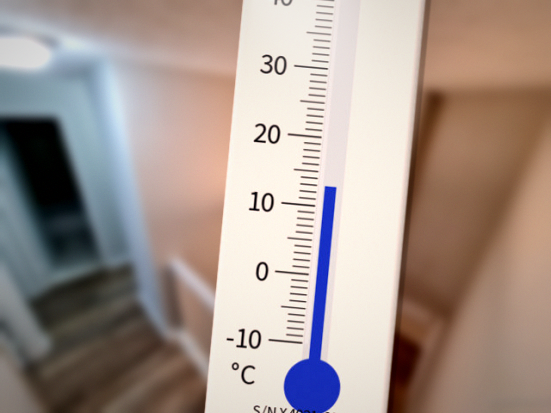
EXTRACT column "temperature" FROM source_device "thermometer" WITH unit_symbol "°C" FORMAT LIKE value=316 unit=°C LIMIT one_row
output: value=13 unit=°C
